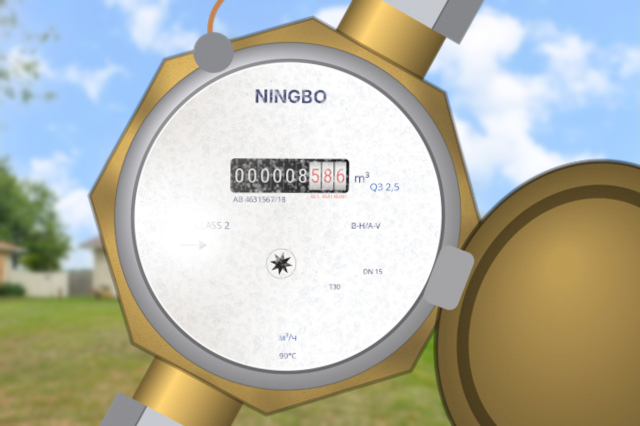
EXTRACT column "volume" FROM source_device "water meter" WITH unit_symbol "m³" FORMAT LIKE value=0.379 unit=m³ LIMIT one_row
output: value=8.586 unit=m³
